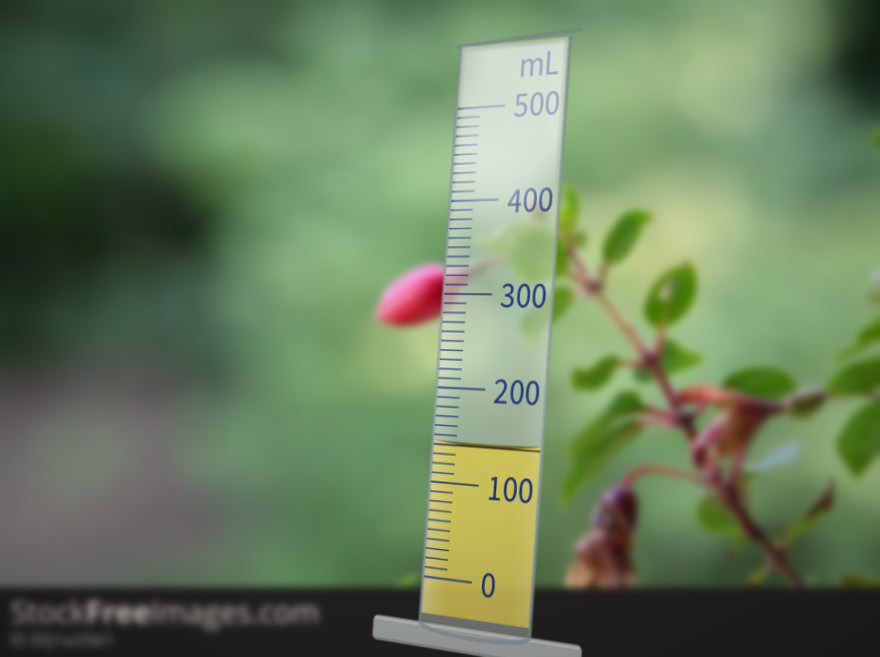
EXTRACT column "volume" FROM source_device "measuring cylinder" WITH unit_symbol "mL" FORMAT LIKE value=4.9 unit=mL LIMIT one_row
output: value=140 unit=mL
